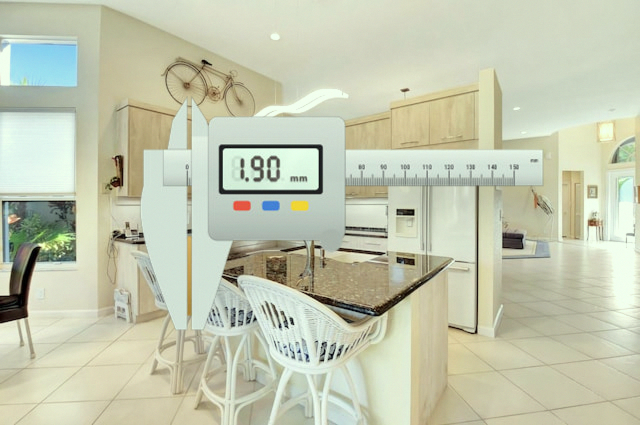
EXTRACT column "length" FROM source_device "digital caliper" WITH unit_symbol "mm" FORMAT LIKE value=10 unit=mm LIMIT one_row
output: value=1.90 unit=mm
